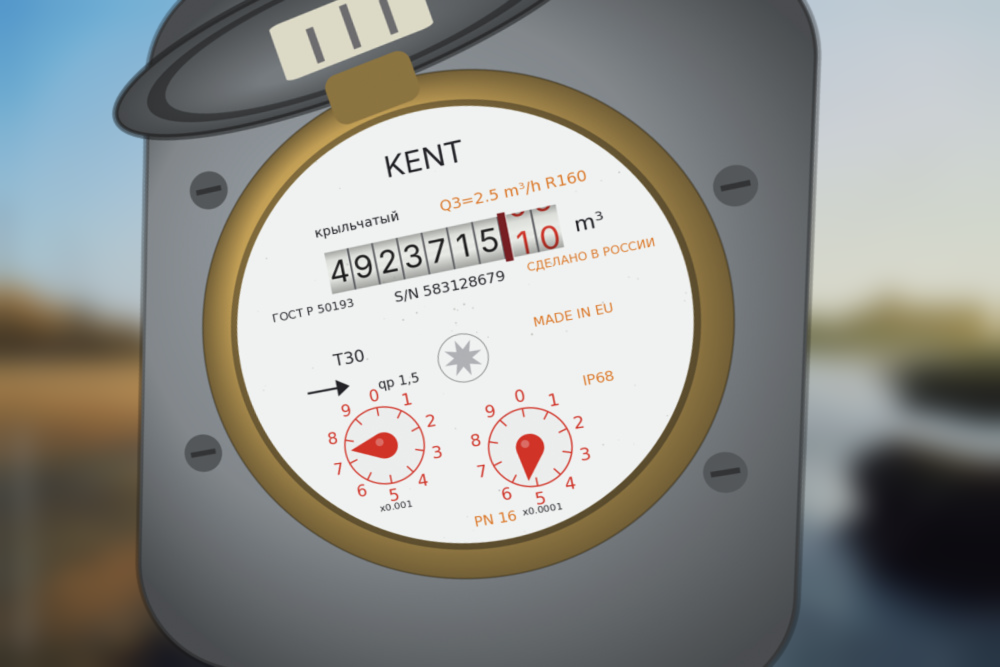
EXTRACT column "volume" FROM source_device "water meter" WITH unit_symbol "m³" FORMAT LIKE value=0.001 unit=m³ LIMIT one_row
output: value=4923715.0975 unit=m³
